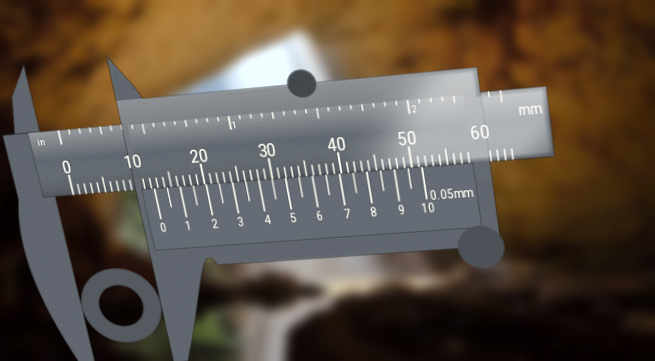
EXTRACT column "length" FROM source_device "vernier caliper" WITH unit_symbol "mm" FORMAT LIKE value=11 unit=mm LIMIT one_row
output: value=12.4 unit=mm
